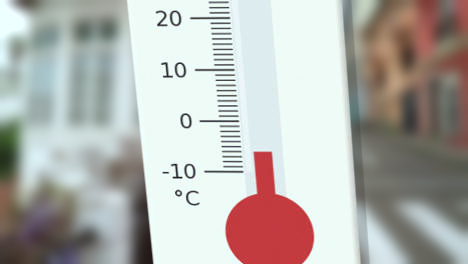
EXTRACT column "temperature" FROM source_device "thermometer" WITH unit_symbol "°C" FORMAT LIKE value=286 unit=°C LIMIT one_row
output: value=-6 unit=°C
